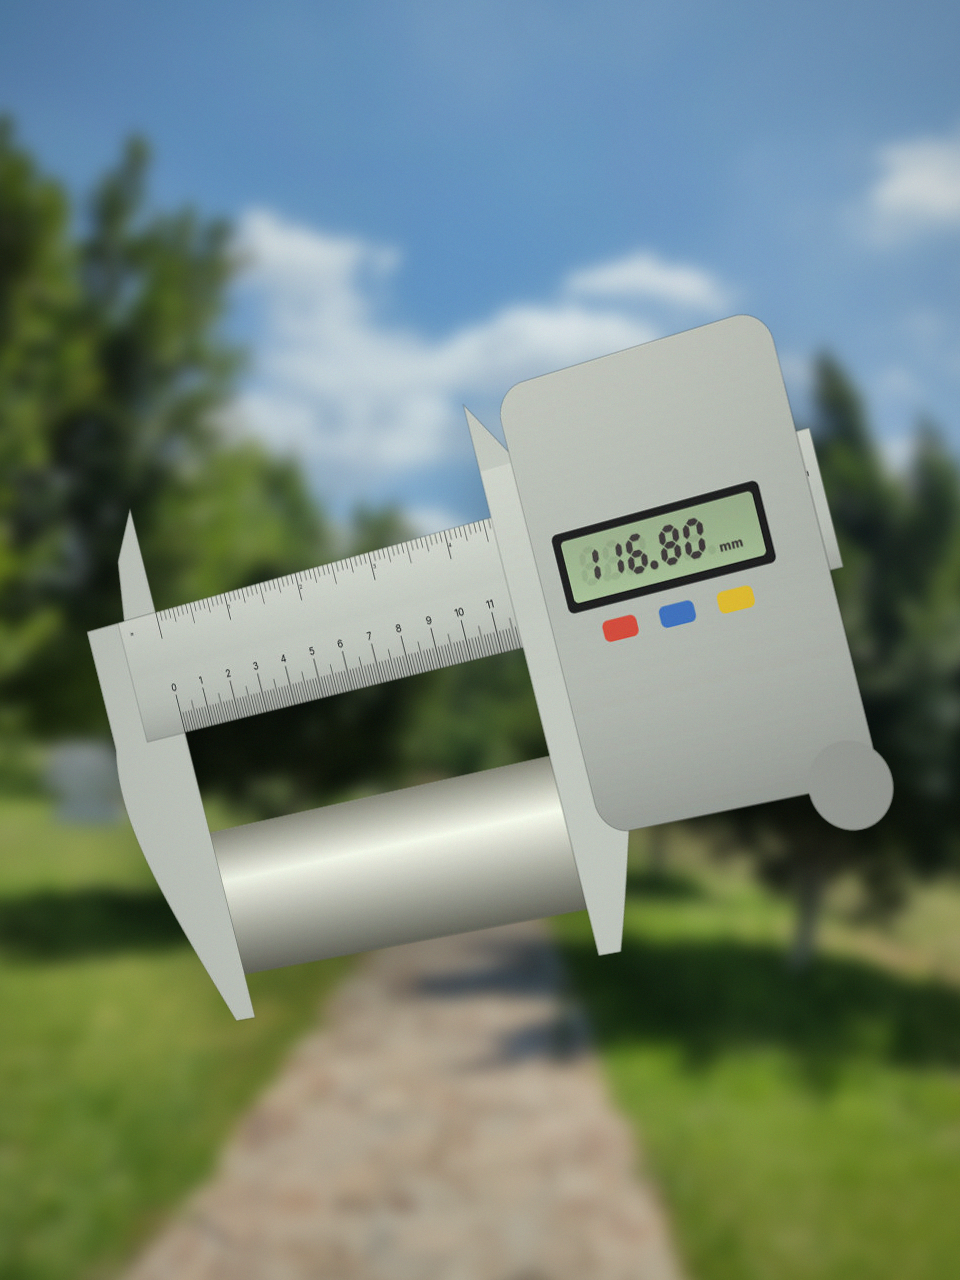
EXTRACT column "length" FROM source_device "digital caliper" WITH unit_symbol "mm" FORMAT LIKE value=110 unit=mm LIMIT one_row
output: value=116.80 unit=mm
